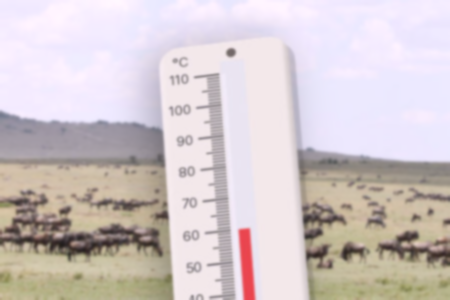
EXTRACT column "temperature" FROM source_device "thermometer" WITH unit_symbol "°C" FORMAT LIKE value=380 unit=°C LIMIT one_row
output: value=60 unit=°C
